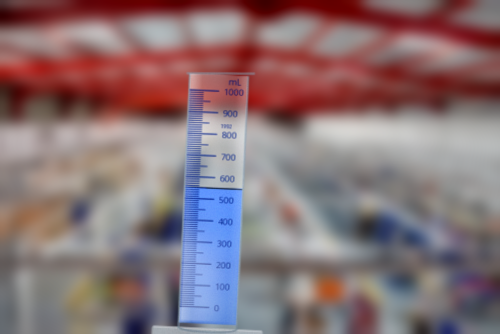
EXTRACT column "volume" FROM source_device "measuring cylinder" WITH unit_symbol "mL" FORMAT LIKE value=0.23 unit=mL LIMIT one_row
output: value=550 unit=mL
